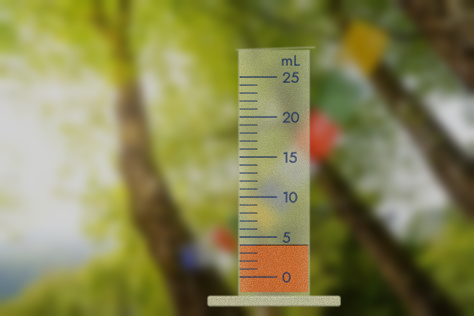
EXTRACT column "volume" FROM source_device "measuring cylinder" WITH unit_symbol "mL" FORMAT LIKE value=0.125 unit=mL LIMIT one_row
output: value=4 unit=mL
